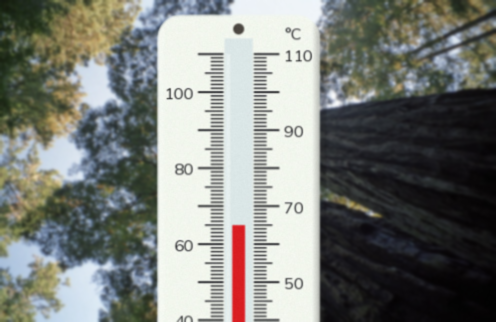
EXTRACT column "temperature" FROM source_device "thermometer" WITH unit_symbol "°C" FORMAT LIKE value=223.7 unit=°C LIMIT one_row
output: value=65 unit=°C
